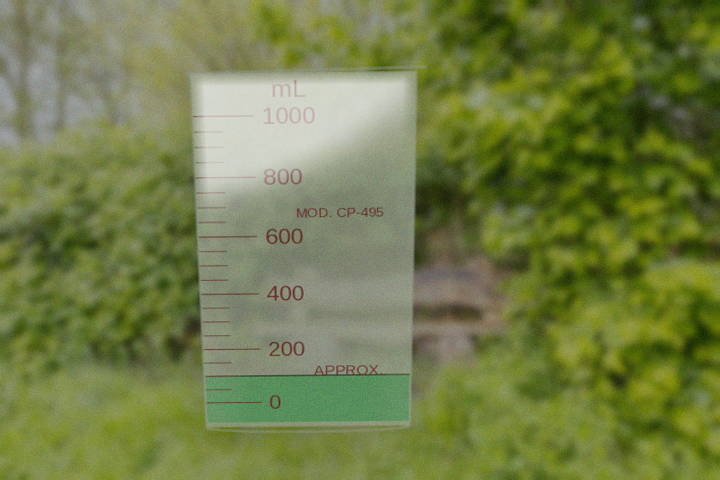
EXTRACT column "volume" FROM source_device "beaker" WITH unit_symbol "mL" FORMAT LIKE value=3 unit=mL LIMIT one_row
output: value=100 unit=mL
